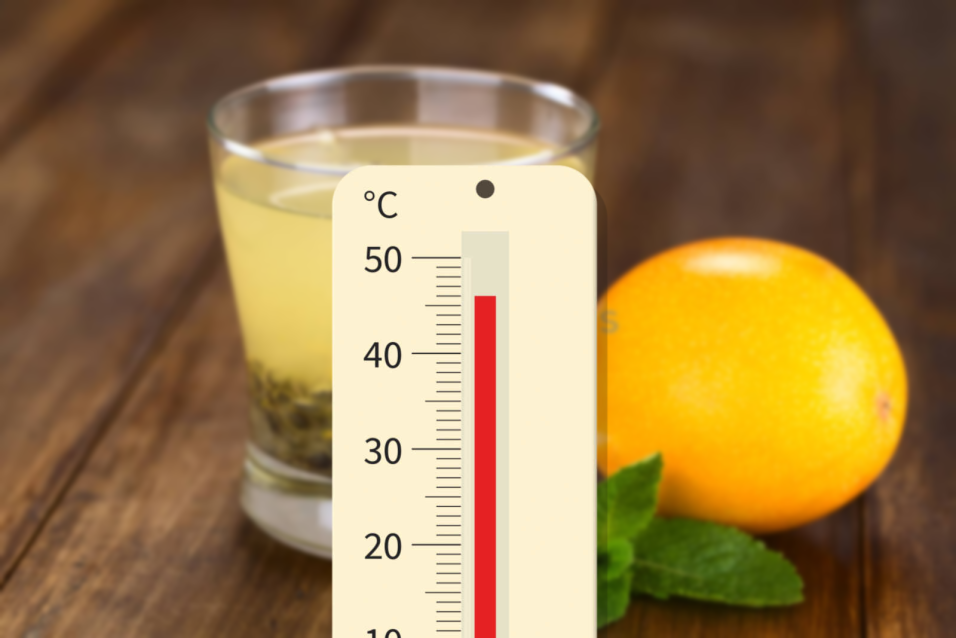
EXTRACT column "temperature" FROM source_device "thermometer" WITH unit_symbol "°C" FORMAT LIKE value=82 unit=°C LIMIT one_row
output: value=46 unit=°C
